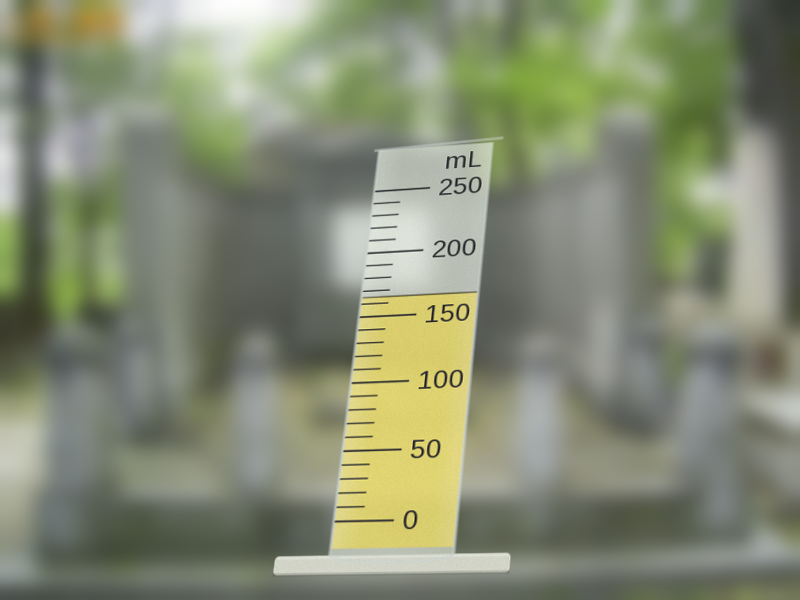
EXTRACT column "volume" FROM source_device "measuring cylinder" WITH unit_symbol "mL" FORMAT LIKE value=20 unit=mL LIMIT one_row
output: value=165 unit=mL
